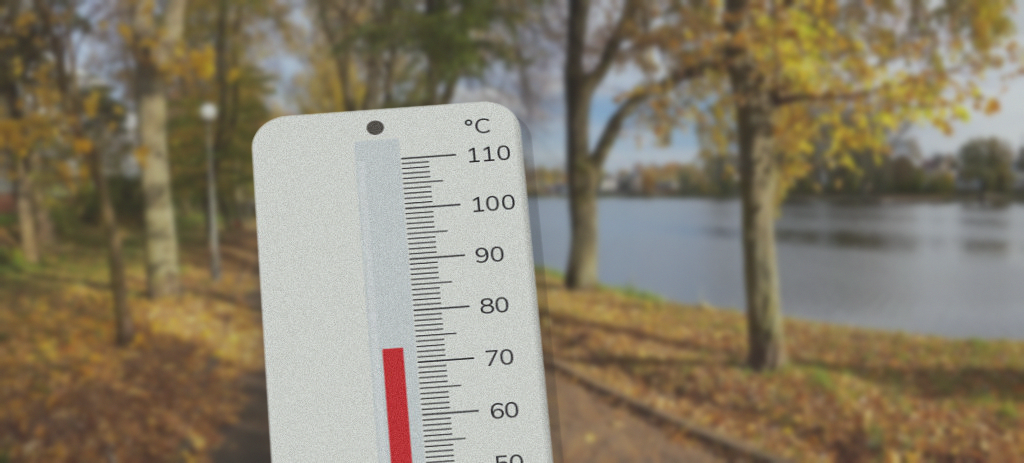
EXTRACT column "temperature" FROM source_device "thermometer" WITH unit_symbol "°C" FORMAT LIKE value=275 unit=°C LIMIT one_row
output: value=73 unit=°C
